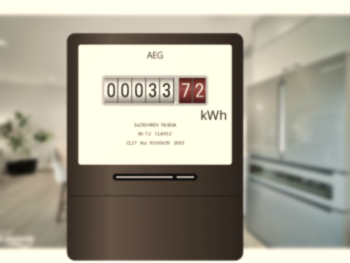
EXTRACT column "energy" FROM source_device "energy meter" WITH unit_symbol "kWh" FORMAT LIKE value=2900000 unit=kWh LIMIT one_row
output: value=33.72 unit=kWh
